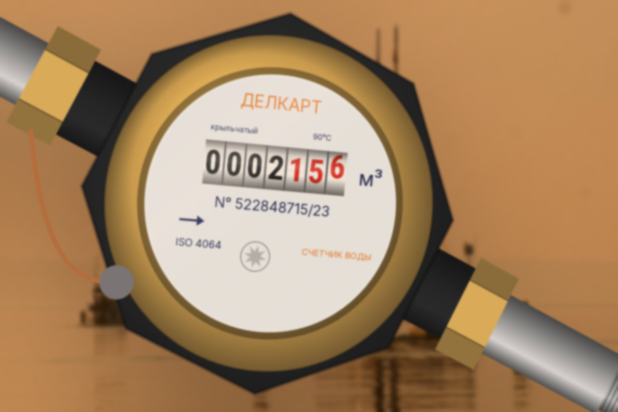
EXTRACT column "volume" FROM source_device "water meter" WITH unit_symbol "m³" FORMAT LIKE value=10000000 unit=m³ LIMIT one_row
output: value=2.156 unit=m³
